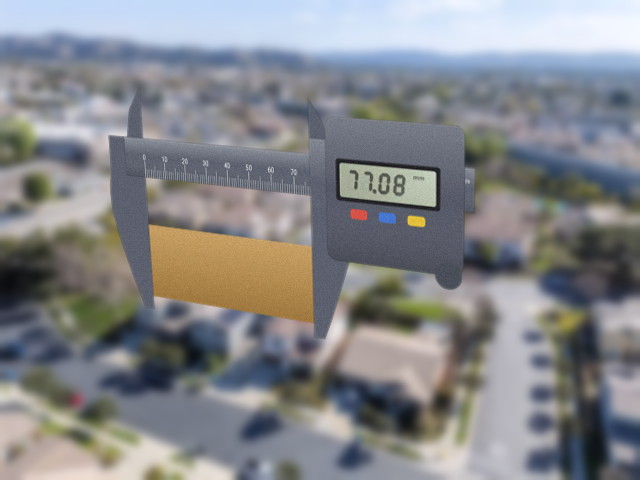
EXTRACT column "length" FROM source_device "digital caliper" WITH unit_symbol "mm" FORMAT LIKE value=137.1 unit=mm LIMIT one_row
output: value=77.08 unit=mm
